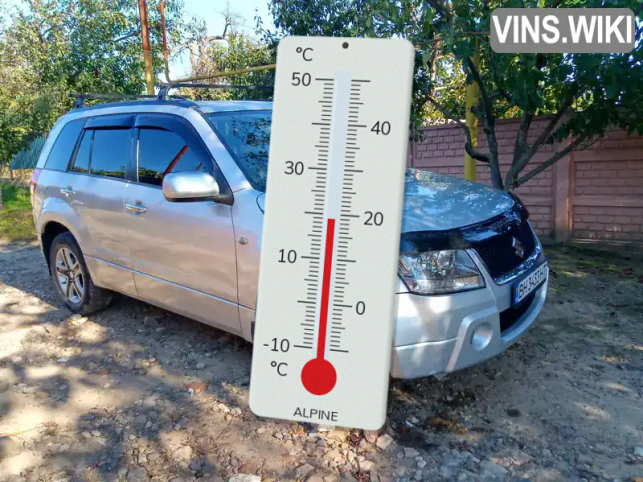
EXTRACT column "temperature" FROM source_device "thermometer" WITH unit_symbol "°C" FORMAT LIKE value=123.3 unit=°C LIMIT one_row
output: value=19 unit=°C
